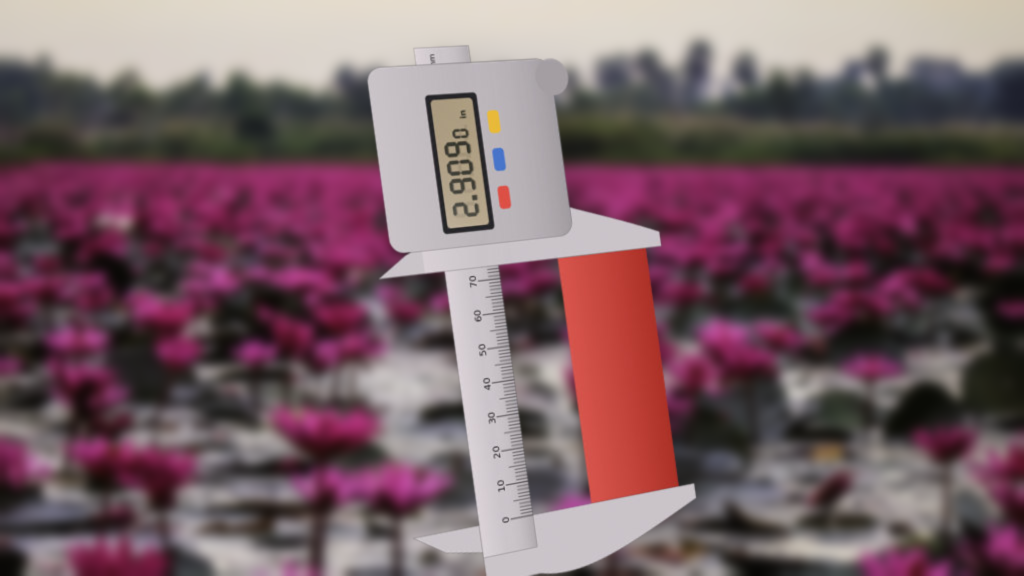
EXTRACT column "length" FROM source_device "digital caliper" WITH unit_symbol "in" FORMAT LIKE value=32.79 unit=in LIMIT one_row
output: value=2.9090 unit=in
